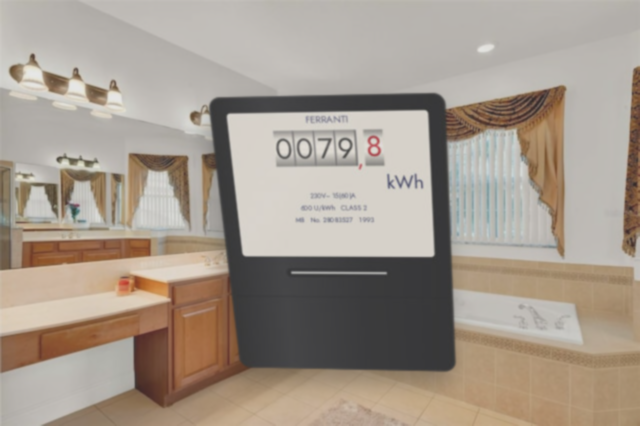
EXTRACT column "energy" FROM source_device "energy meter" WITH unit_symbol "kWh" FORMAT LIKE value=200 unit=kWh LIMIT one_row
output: value=79.8 unit=kWh
